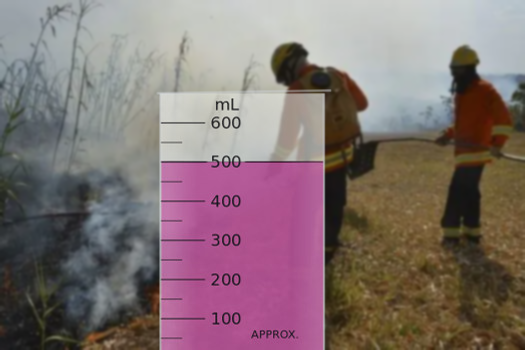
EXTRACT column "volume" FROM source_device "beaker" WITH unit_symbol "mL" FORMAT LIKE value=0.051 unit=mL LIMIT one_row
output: value=500 unit=mL
